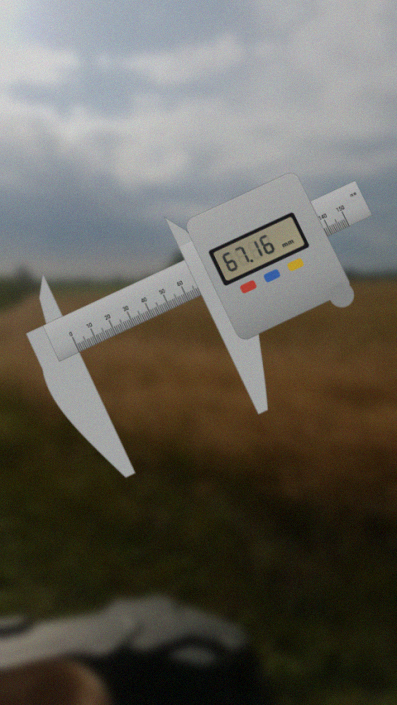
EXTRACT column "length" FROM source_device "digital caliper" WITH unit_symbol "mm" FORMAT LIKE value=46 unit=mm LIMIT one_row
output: value=67.16 unit=mm
